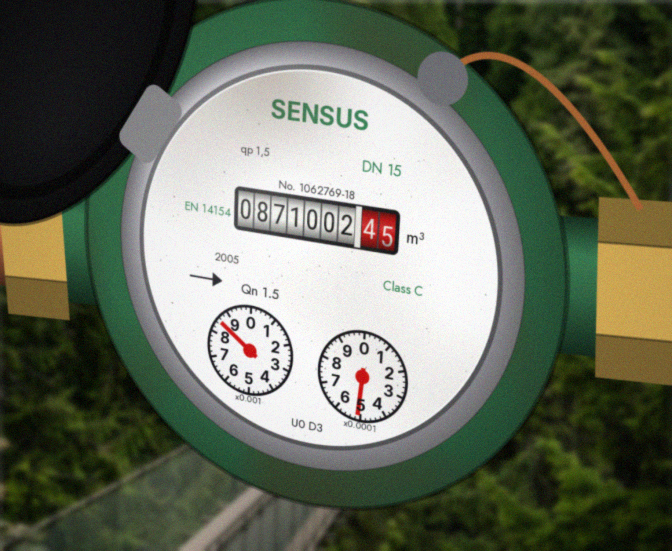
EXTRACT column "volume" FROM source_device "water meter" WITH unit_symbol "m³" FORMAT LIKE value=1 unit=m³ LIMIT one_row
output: value=871002.4485 unit=m³
